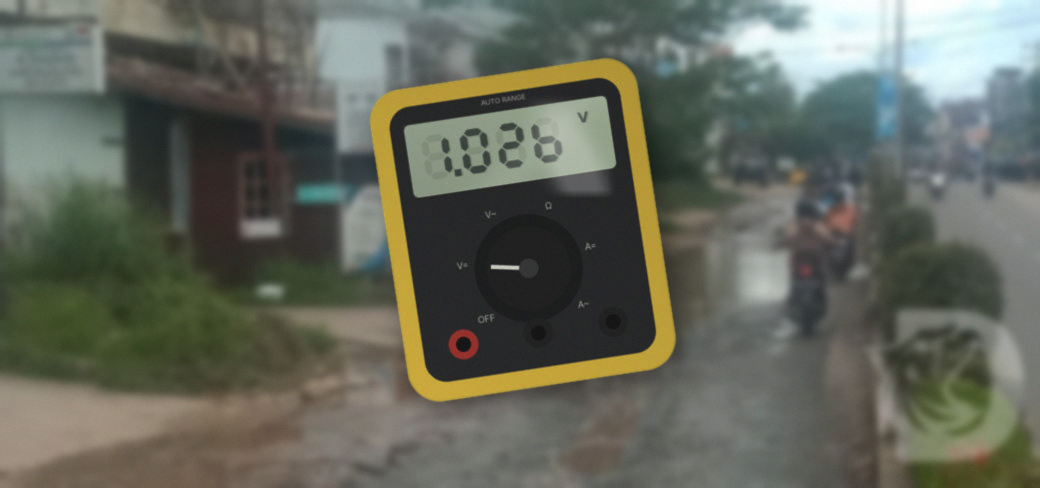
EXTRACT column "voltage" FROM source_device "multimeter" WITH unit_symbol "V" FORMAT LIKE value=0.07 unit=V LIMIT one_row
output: value=1.026 unit=V
